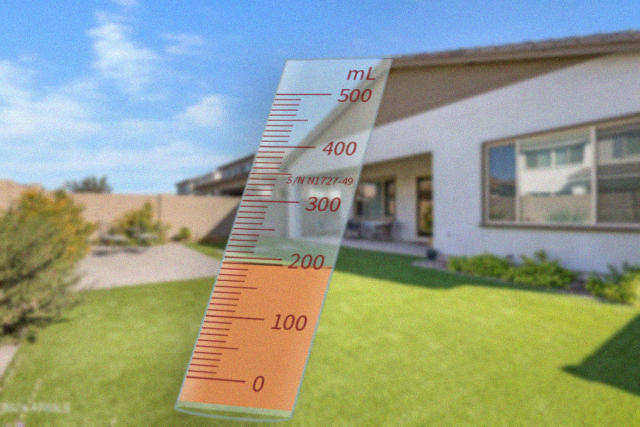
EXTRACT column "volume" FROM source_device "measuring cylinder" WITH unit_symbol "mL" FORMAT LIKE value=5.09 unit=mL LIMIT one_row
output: value=190 unit=mL
